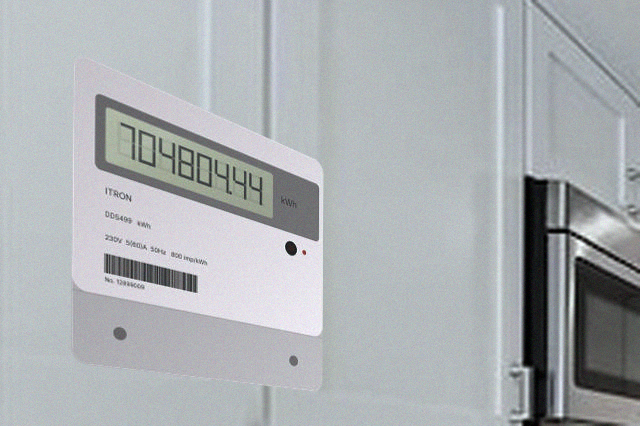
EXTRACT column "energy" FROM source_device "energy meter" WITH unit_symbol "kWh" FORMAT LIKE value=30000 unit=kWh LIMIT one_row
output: value=704804.44 unit=kWh
